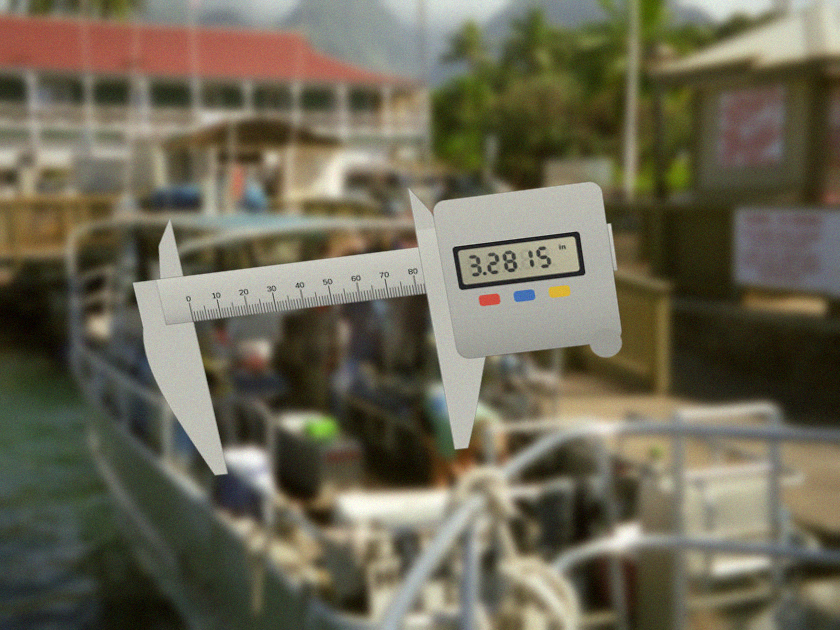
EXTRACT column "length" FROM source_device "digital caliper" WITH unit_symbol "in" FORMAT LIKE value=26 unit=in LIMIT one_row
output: value=3.2815 unit=in
